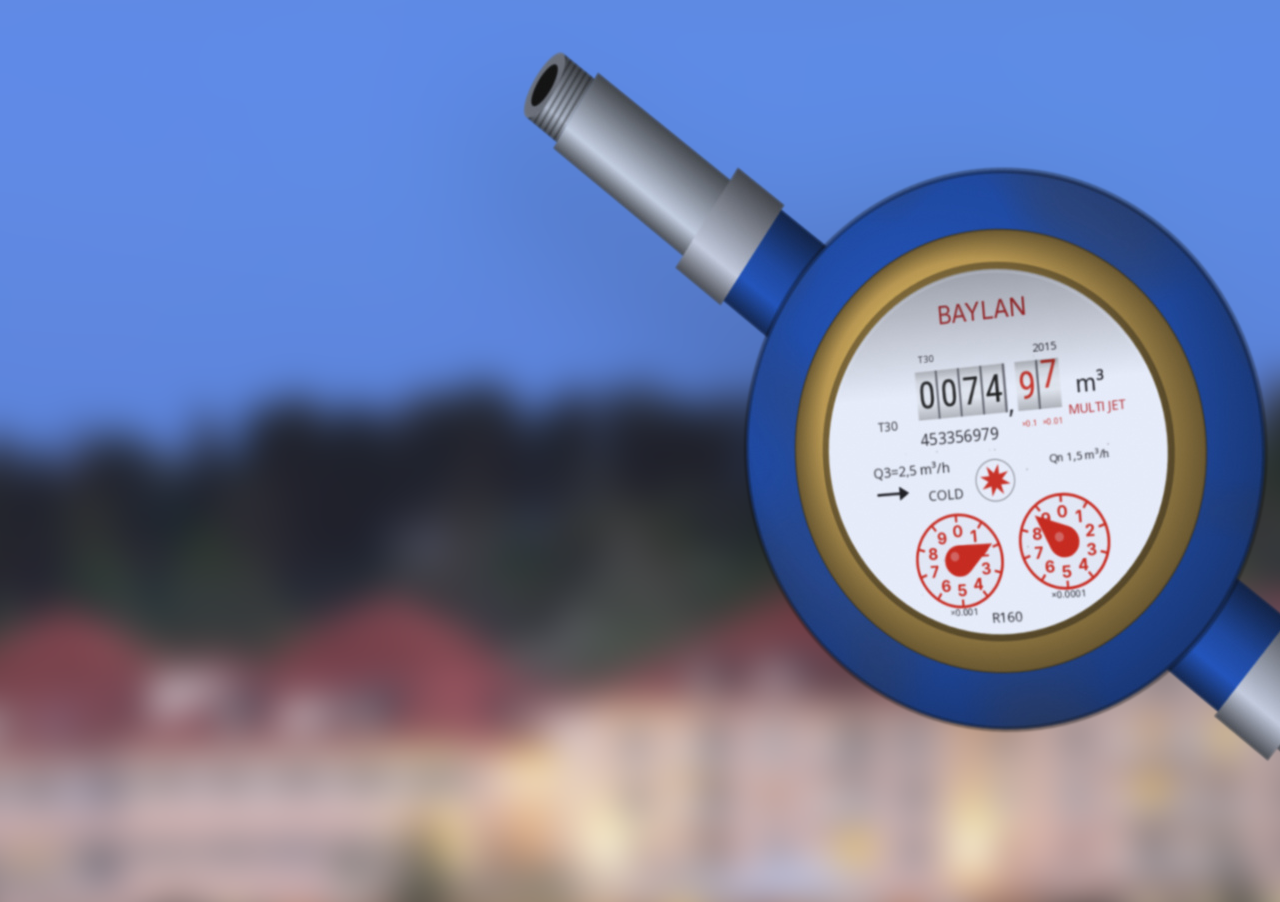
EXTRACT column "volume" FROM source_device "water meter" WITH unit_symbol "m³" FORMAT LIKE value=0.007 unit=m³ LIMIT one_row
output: value=74.9718 unit=m³
